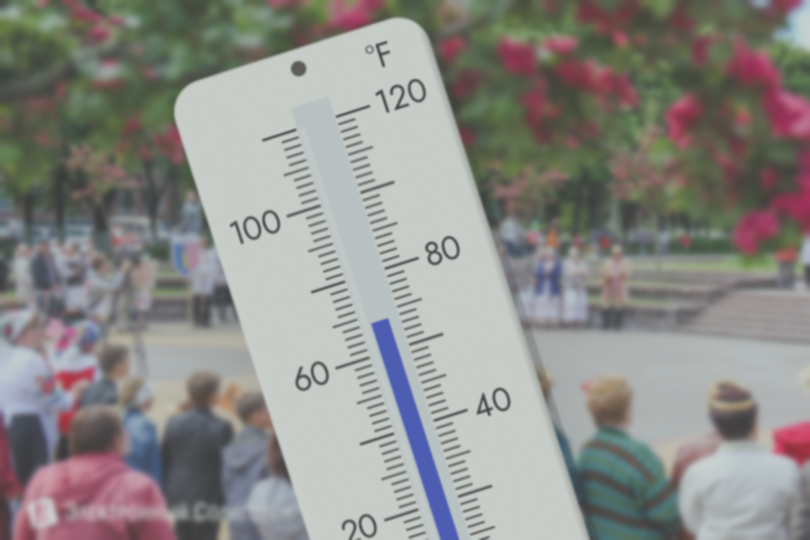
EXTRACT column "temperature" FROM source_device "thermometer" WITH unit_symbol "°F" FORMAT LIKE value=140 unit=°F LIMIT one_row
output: value=68 unit=°F
